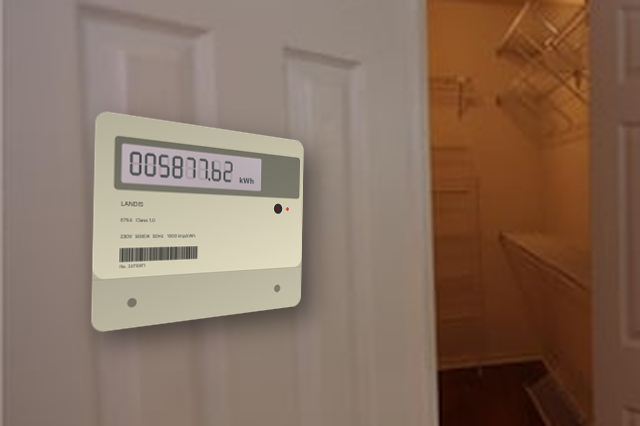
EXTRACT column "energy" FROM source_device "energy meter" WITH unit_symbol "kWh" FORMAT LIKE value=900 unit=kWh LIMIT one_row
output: value=5877.62 unit=kWh
